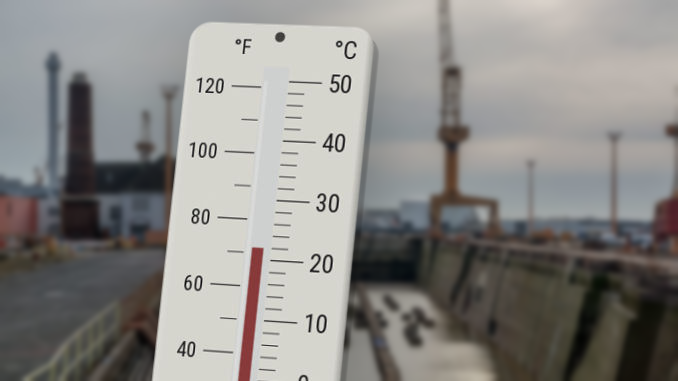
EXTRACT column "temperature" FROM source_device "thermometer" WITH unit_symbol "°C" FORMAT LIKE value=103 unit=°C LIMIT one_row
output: value=22 unit=°C
